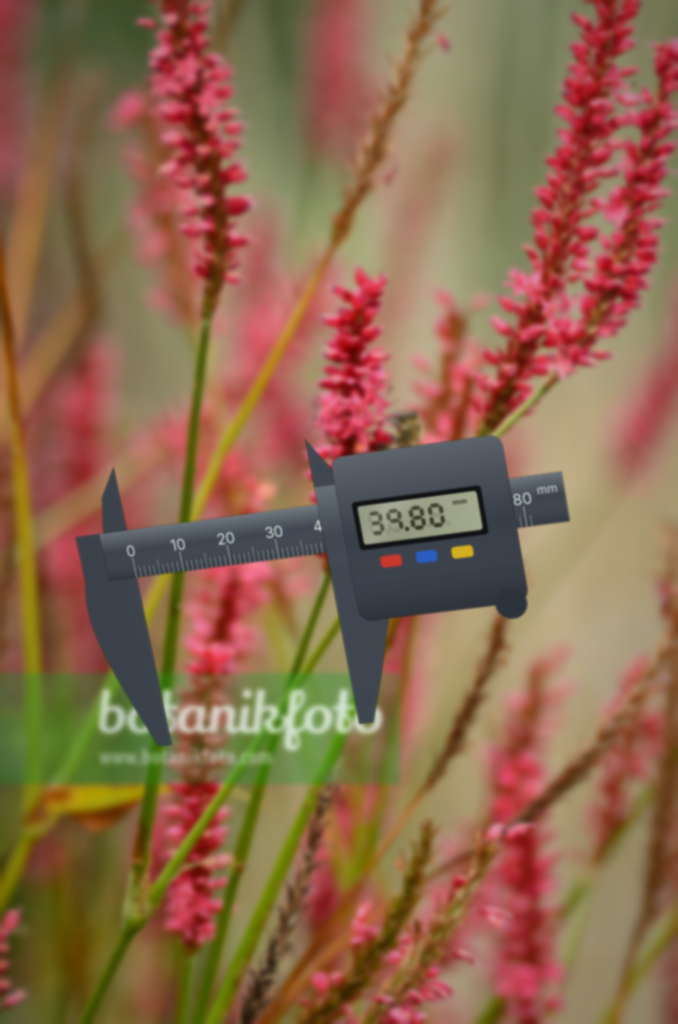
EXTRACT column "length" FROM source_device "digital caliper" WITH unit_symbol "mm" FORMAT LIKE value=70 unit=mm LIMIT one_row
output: value=39.80 unit=mm
